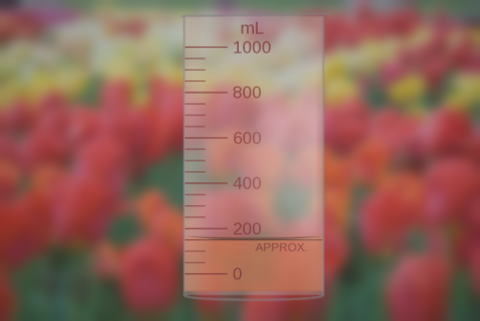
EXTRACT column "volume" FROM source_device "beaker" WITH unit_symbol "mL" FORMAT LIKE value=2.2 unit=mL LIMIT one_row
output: value=150 unit=mL
